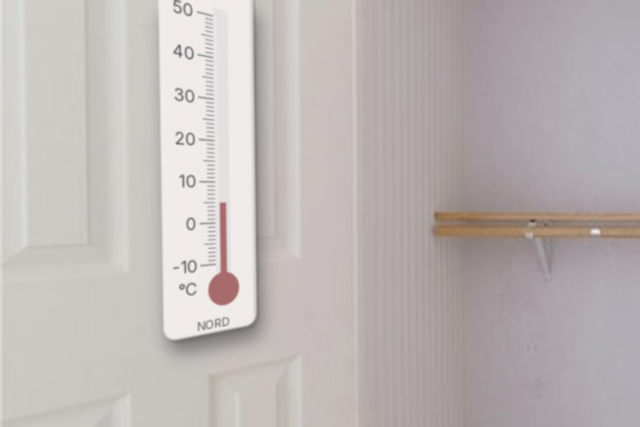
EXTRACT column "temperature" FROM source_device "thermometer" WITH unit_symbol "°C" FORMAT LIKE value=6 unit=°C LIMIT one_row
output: value=5 unit=°C
